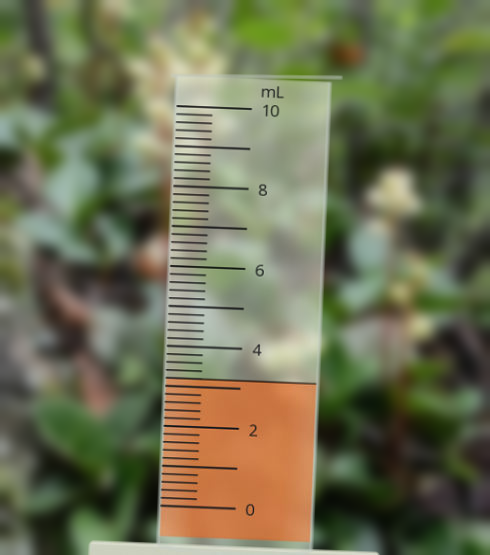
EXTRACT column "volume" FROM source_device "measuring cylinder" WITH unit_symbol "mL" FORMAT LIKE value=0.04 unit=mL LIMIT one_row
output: value=3.2 unit=mL
